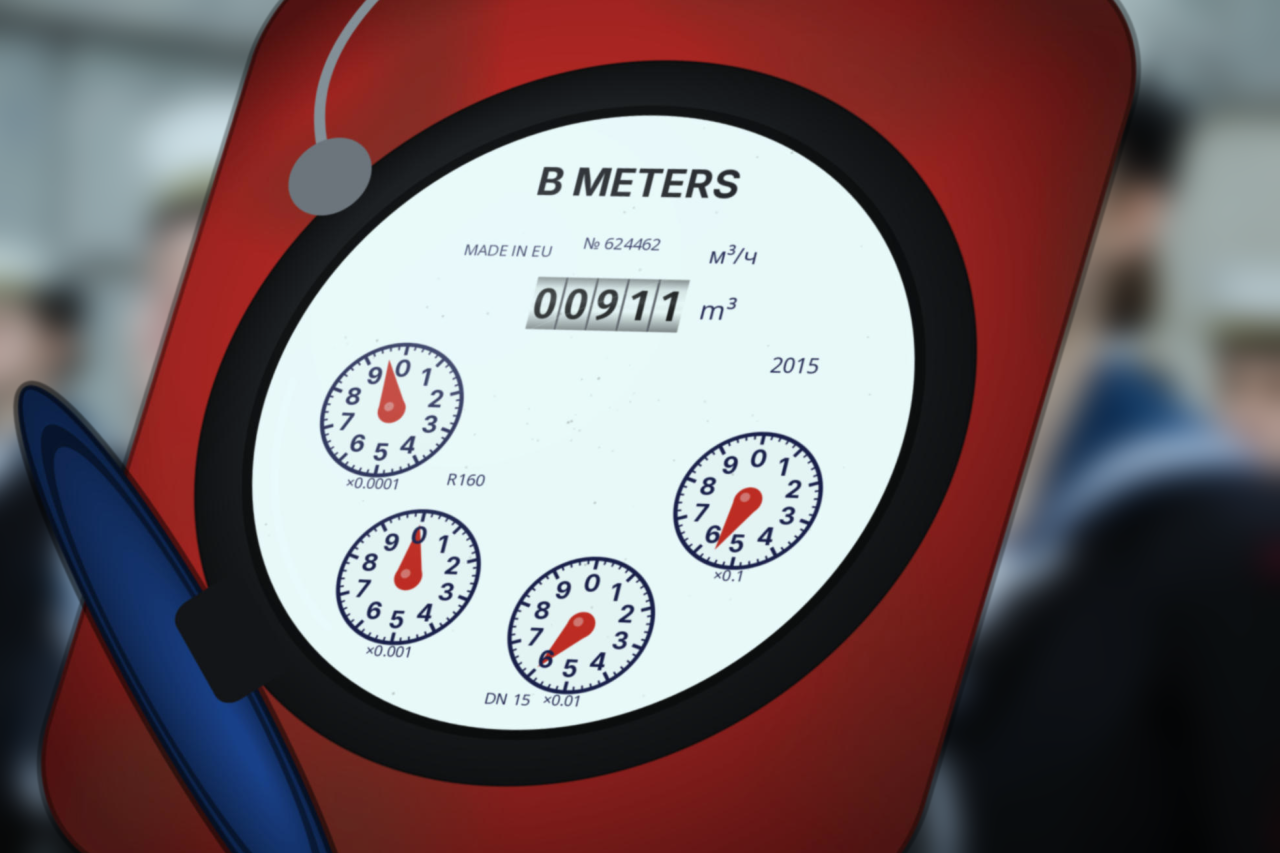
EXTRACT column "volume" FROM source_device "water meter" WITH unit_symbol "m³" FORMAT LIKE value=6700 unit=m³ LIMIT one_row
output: value=911.5599 unit=m³
